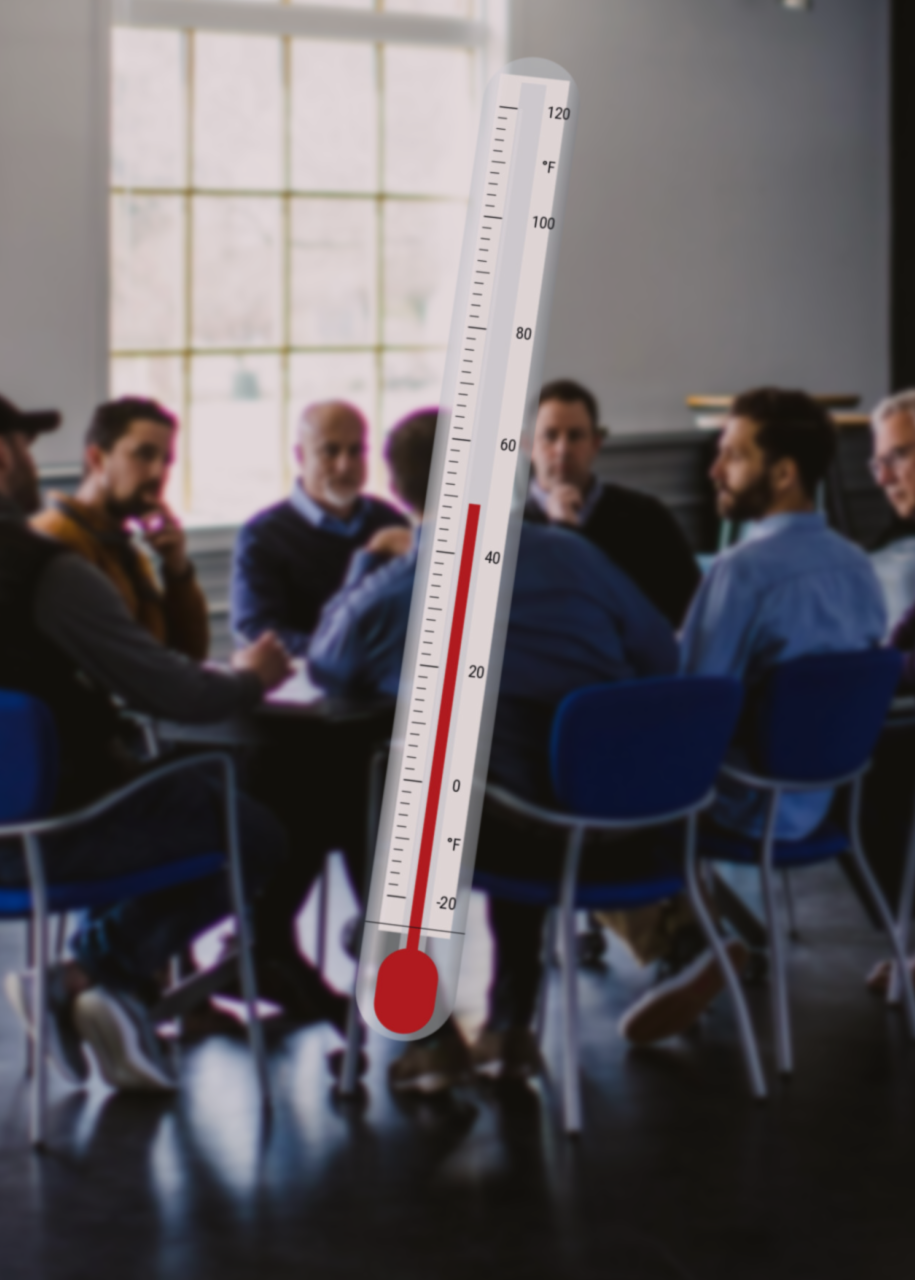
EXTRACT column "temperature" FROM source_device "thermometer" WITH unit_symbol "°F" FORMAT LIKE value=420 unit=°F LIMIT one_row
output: value=49 unit=°F
